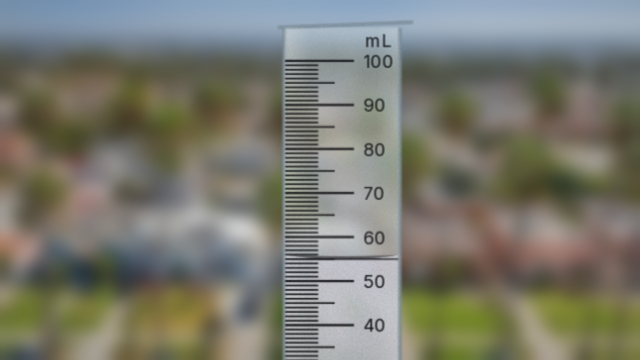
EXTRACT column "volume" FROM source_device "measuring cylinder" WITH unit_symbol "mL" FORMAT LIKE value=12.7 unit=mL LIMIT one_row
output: value=55 unit=mL
